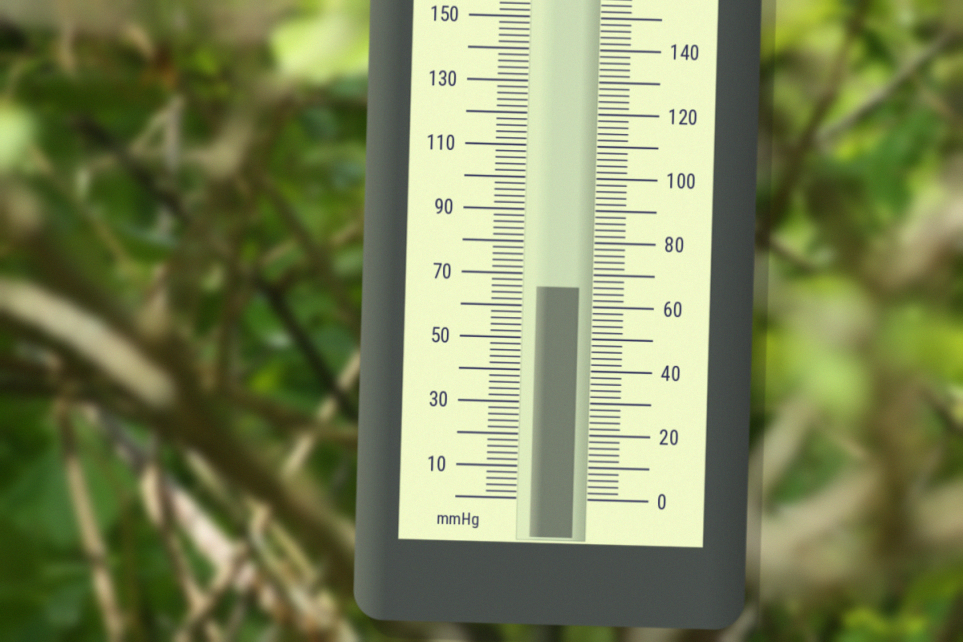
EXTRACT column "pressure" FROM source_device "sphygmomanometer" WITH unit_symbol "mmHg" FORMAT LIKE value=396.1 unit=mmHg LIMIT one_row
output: value=66 unit=mmHg
